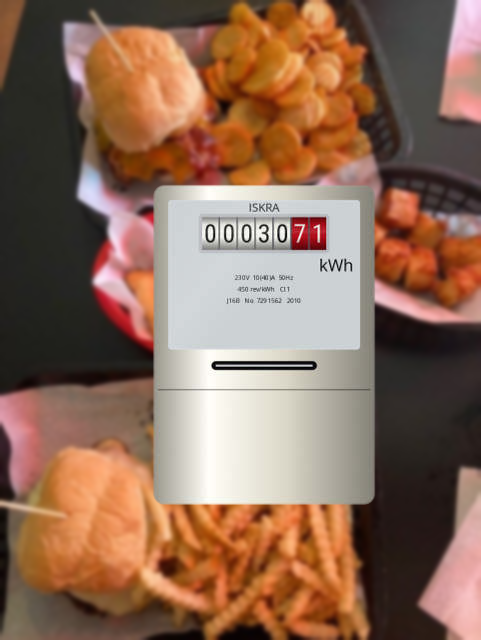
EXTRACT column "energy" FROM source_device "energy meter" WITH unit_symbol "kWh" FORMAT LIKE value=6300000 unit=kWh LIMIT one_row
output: value=30.71 unit=kWh
